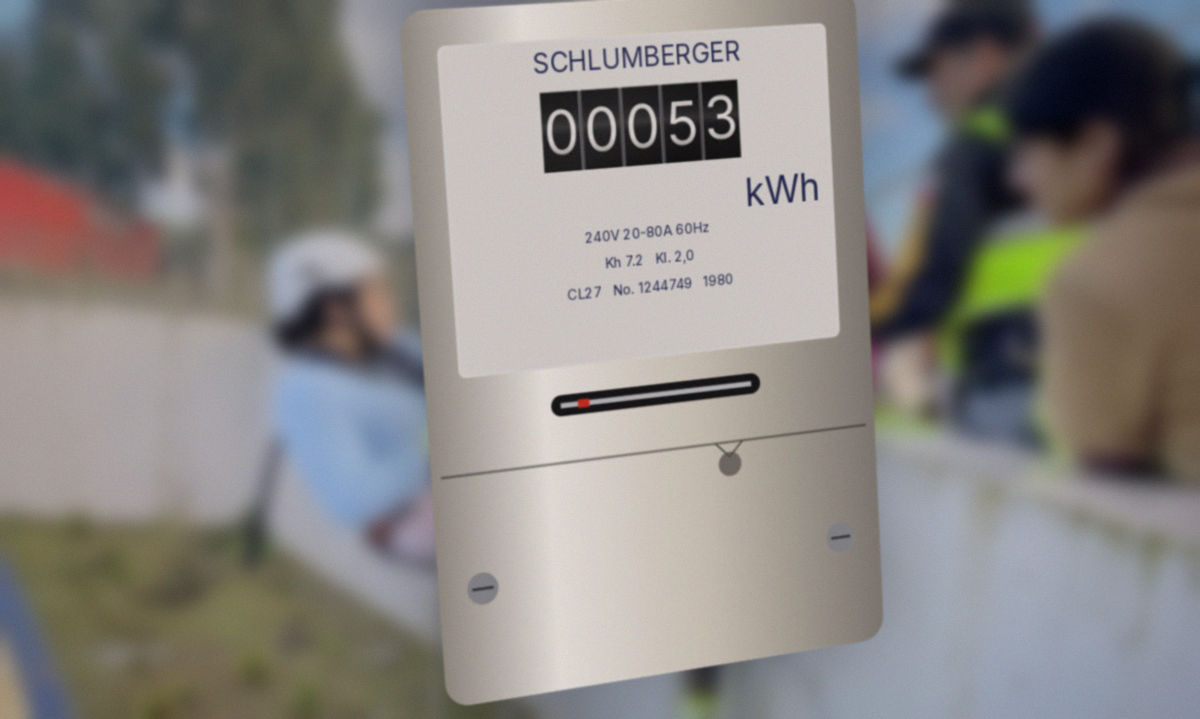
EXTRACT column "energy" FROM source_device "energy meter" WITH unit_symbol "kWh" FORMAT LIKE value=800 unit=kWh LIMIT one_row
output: value=53 unit=kWh
